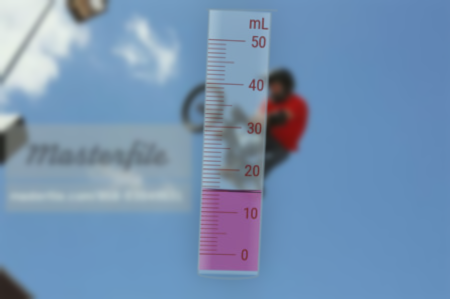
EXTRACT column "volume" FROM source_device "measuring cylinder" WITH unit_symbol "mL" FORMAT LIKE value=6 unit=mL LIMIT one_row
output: value=15 unit=mL
